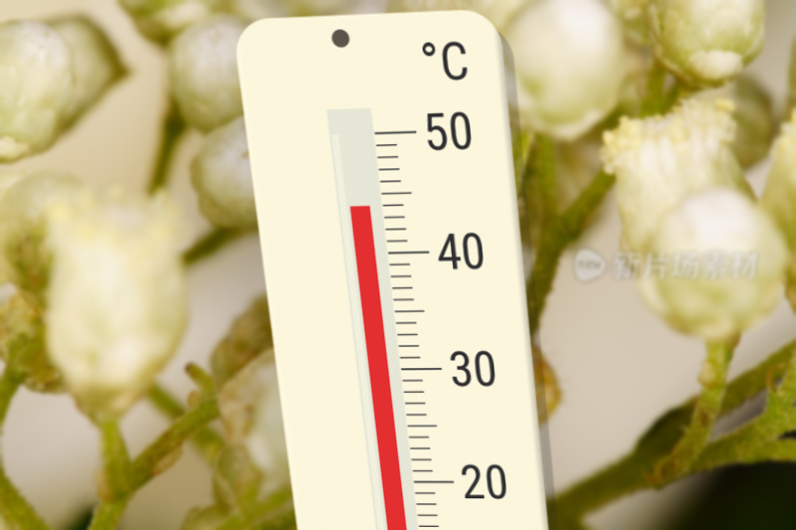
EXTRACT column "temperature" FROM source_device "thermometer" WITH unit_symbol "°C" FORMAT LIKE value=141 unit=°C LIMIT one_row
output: value=44 unit=°C
